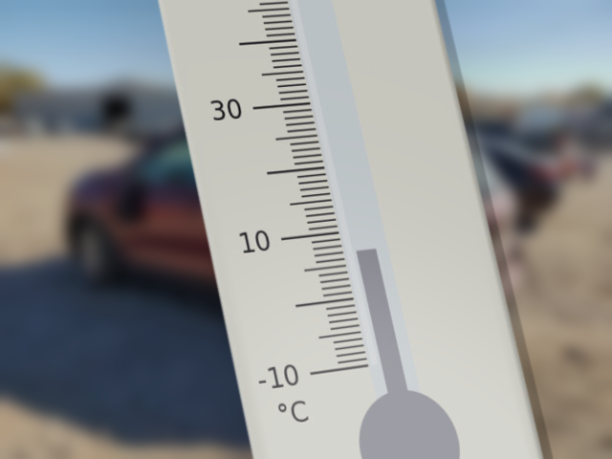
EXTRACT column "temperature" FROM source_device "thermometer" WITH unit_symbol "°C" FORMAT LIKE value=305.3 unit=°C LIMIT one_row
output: value=7 unit=°C
